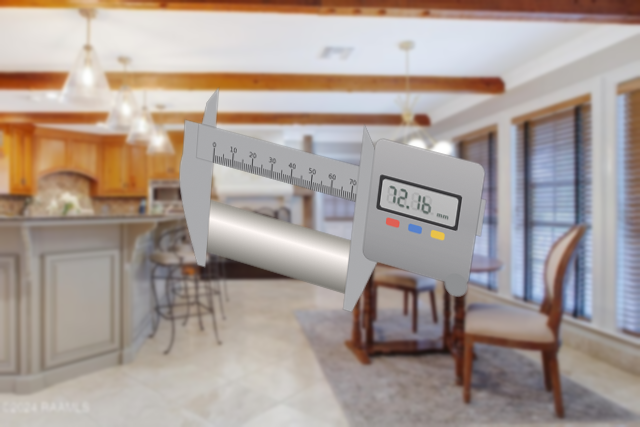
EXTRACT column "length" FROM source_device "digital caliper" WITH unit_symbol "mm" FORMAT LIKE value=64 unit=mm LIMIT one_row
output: value=72.16 unit=mm
